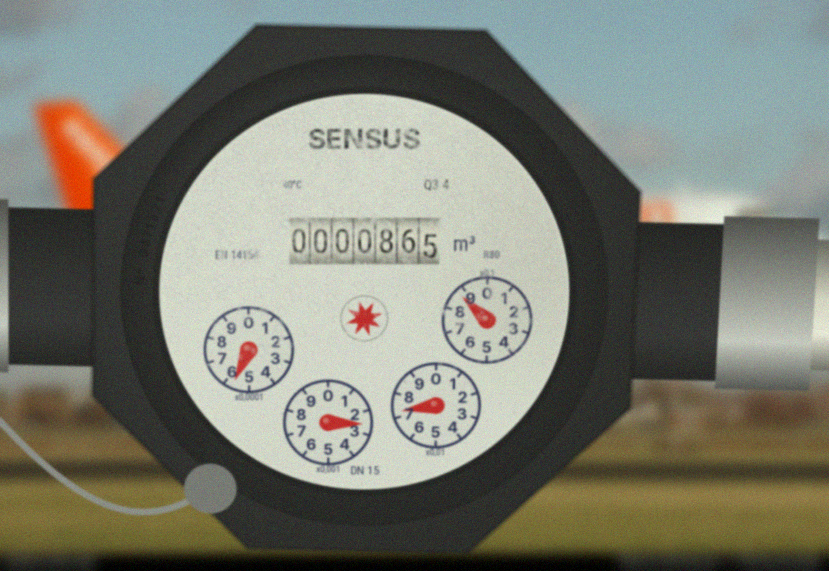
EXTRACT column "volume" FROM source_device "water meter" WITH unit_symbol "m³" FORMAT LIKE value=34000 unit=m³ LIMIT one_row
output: value=864.8725 unit=m³
